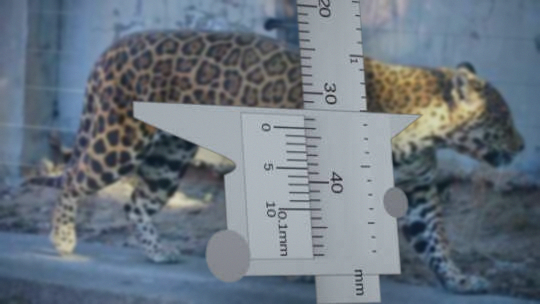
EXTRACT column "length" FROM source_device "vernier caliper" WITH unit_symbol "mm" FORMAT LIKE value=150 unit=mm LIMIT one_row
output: value=34.0 unit=mm
